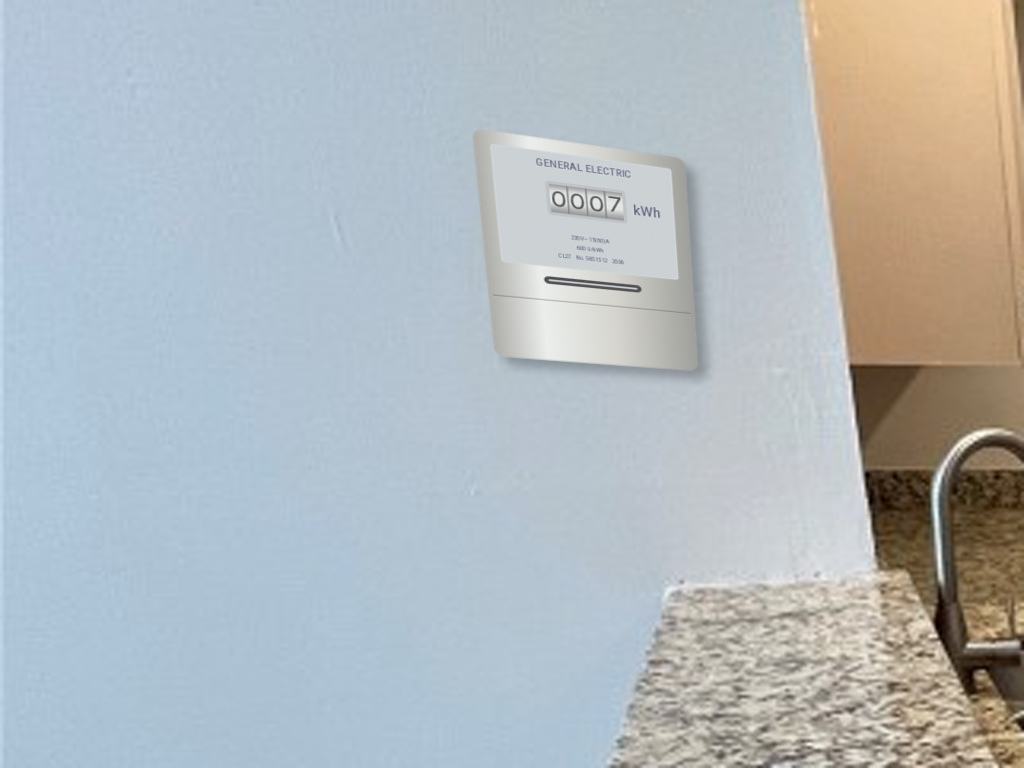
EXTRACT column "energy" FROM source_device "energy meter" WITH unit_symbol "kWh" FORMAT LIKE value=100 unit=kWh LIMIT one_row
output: value=7 unit=kWh
